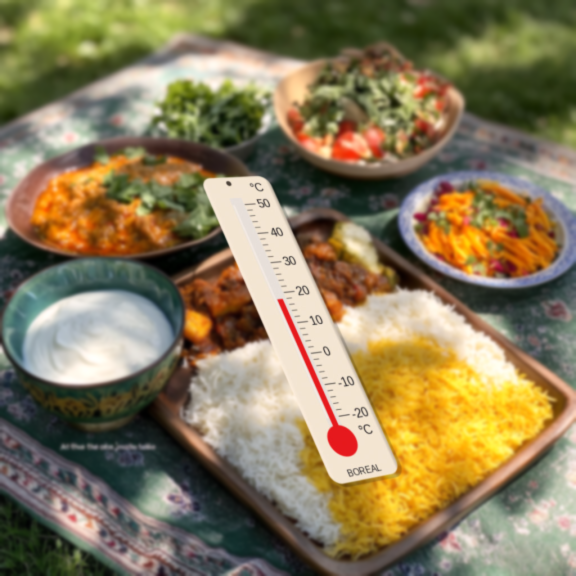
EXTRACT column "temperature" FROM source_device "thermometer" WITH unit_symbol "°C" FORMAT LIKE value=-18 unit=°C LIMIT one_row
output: value=18 unit=°C
